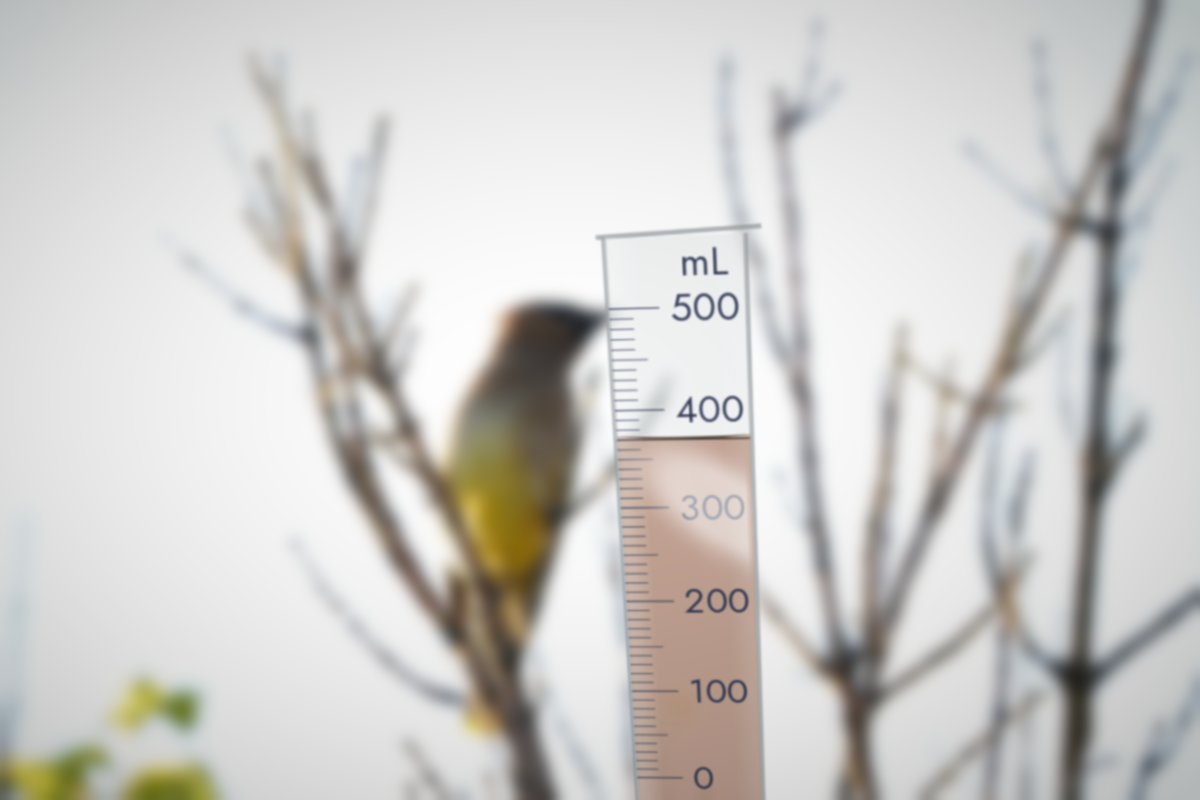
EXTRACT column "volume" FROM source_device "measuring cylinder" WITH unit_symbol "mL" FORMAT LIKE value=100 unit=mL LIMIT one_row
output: value=370 unit=mL
